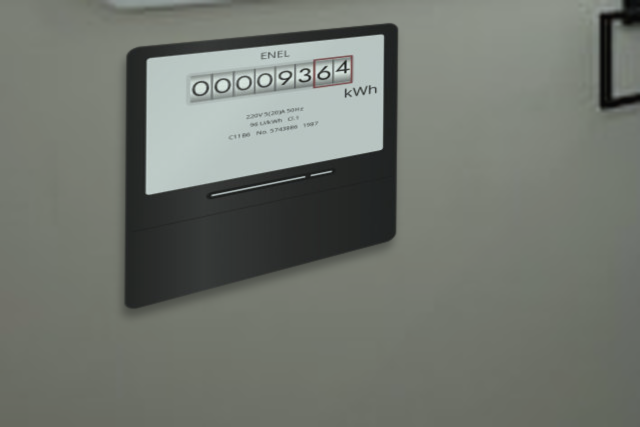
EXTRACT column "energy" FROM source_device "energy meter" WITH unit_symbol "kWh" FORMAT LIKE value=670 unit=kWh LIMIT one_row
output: value=93.64 unit=kWh
